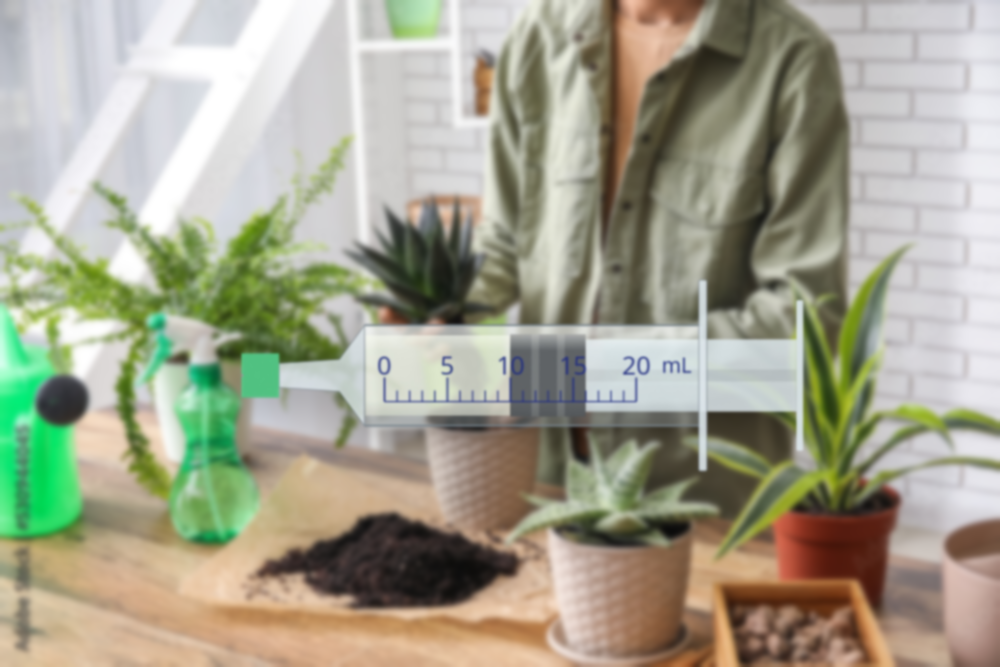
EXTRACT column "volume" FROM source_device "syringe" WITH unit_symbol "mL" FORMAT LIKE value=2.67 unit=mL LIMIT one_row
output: value=10 unit=mL
